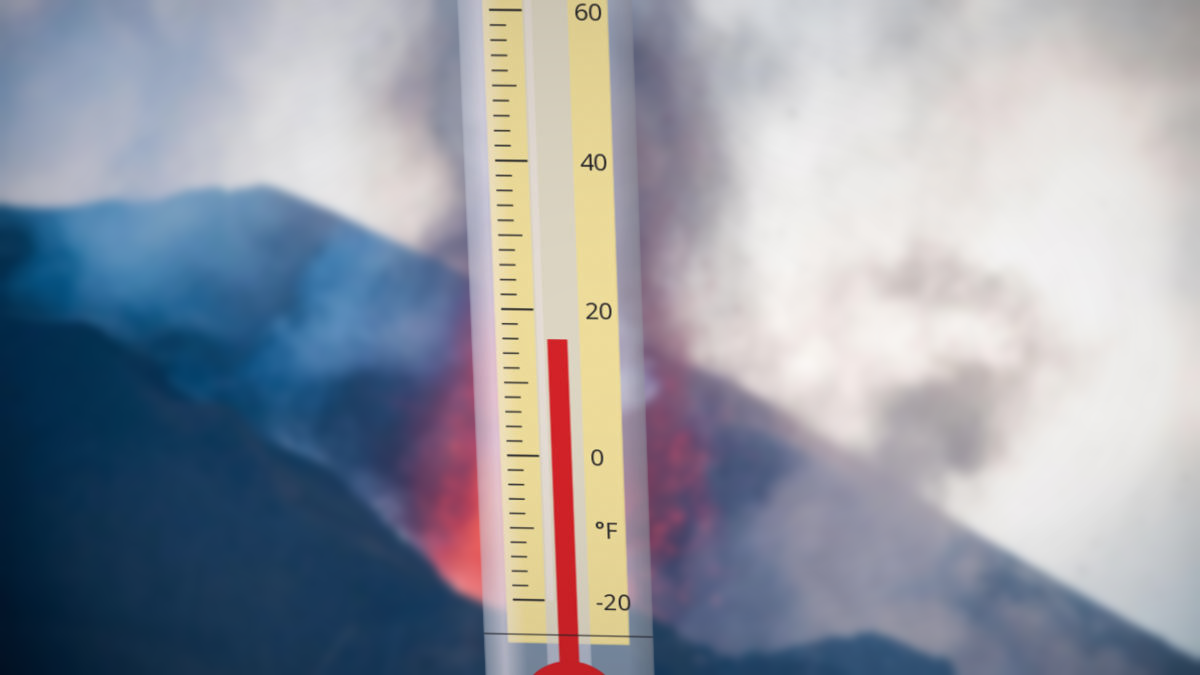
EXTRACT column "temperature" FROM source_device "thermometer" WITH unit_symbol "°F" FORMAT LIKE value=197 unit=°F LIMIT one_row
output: value=16 unit=°F
